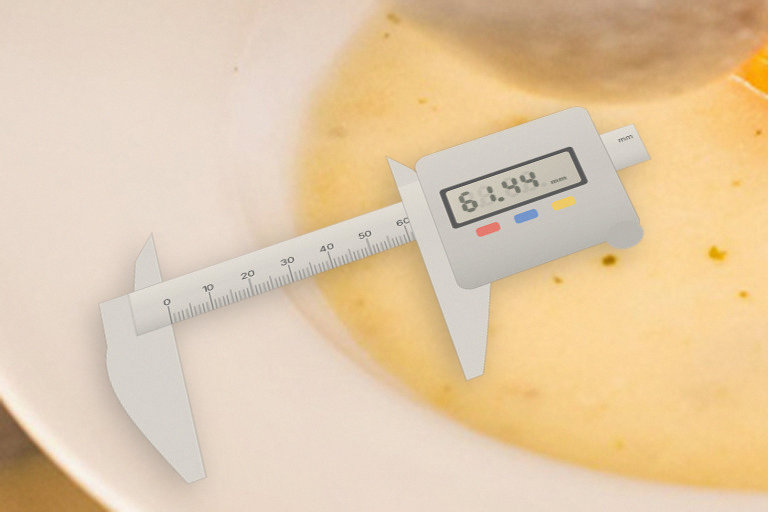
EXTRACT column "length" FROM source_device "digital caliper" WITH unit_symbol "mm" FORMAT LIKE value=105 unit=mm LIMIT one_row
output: value=61.44 unit=mm
